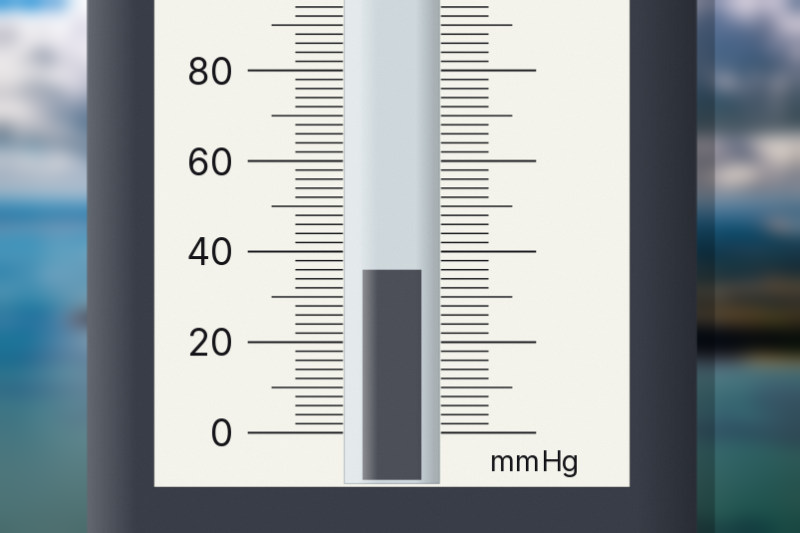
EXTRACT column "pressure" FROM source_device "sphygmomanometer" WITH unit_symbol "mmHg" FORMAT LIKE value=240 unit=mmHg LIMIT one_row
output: value=36 unit=mmHg
